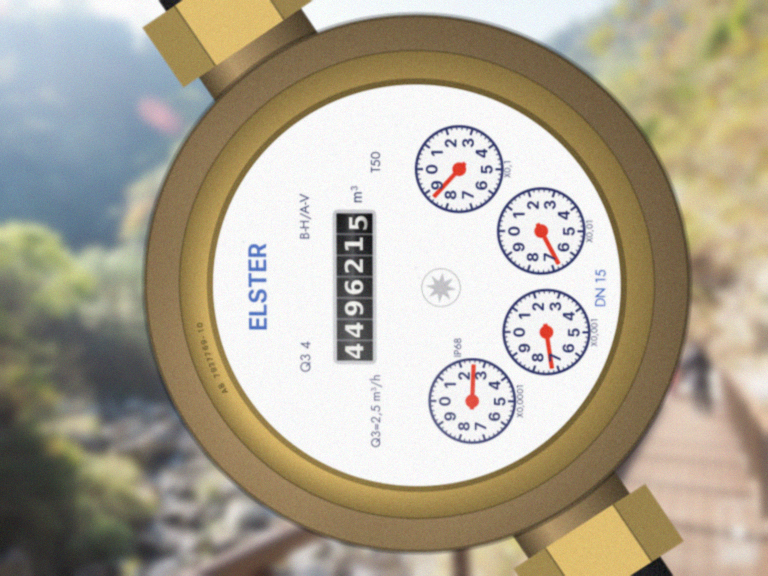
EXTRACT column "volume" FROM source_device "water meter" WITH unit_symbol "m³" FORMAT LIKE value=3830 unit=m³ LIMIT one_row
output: value=4496214.8672 unit=m³
